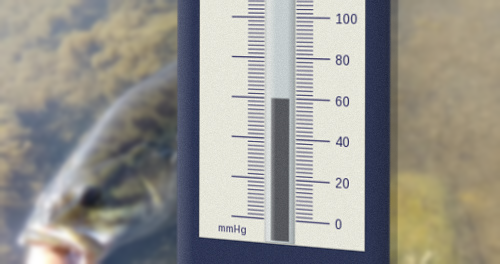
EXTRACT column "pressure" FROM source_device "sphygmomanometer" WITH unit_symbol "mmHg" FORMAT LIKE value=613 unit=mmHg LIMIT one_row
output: value=60 unit=mmHg
